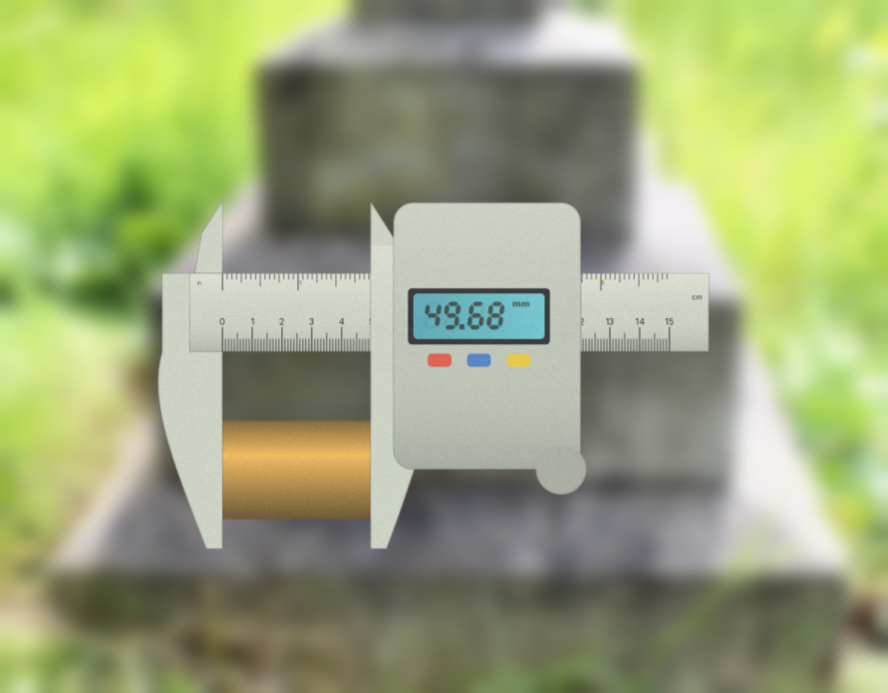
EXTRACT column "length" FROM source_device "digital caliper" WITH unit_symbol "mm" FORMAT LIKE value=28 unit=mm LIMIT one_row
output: value=49.68 unit=mm
